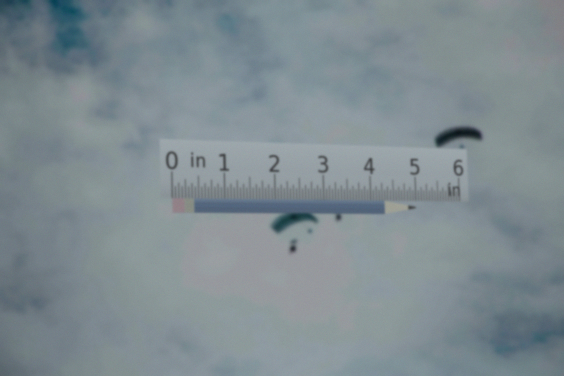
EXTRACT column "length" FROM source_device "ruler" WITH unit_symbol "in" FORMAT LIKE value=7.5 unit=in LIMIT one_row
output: value=5 unit=in
